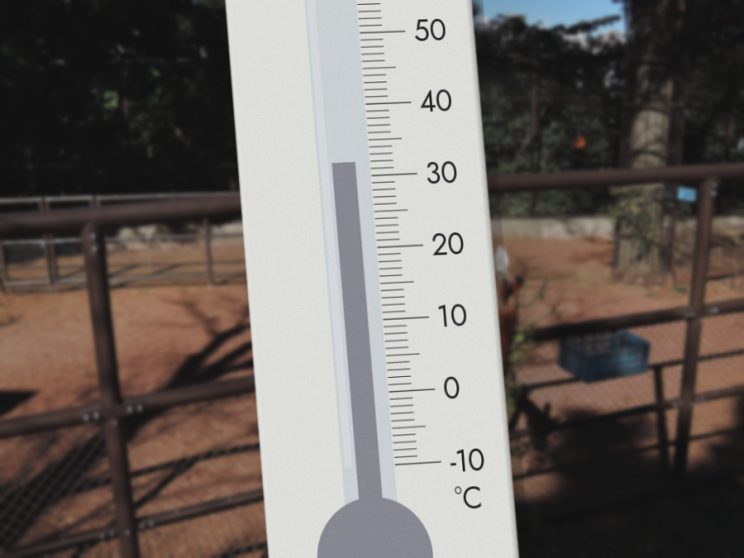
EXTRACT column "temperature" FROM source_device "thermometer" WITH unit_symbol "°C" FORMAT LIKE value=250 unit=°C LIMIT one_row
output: value=32 unit=°C
